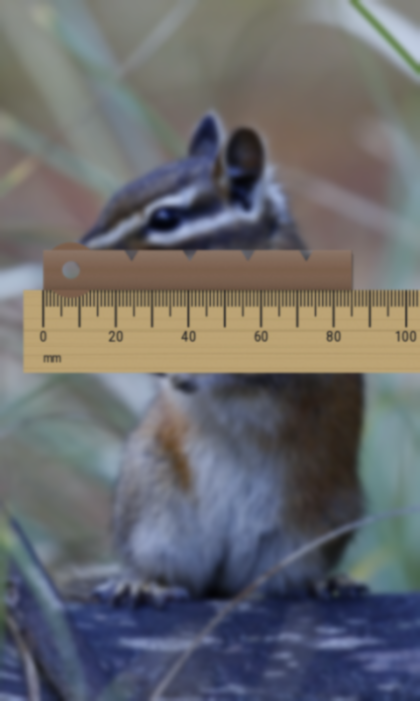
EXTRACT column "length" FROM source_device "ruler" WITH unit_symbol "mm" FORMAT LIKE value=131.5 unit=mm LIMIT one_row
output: value=85 unit=mm
